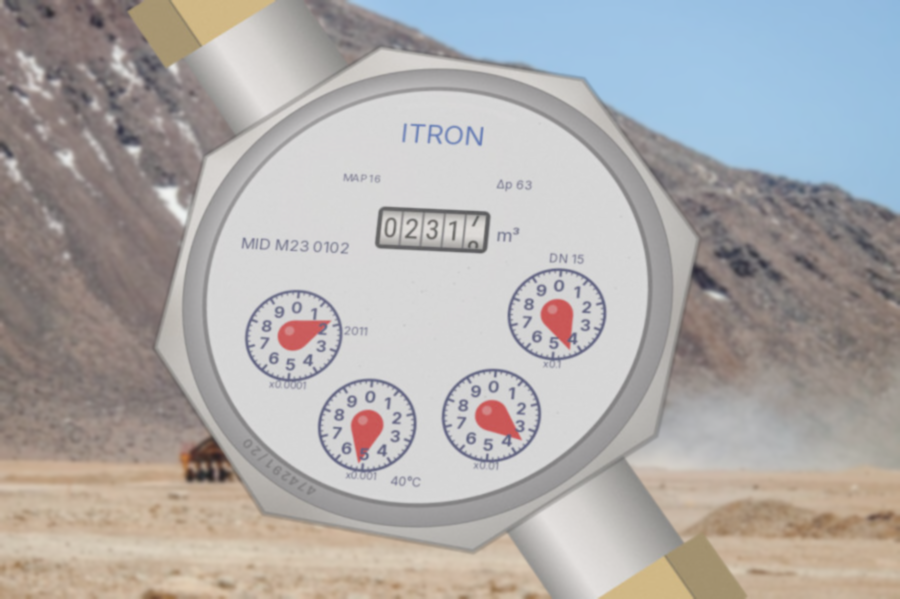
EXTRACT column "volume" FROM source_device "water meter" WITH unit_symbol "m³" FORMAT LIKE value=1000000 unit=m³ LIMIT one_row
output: value=2317.4351 unit=m³
